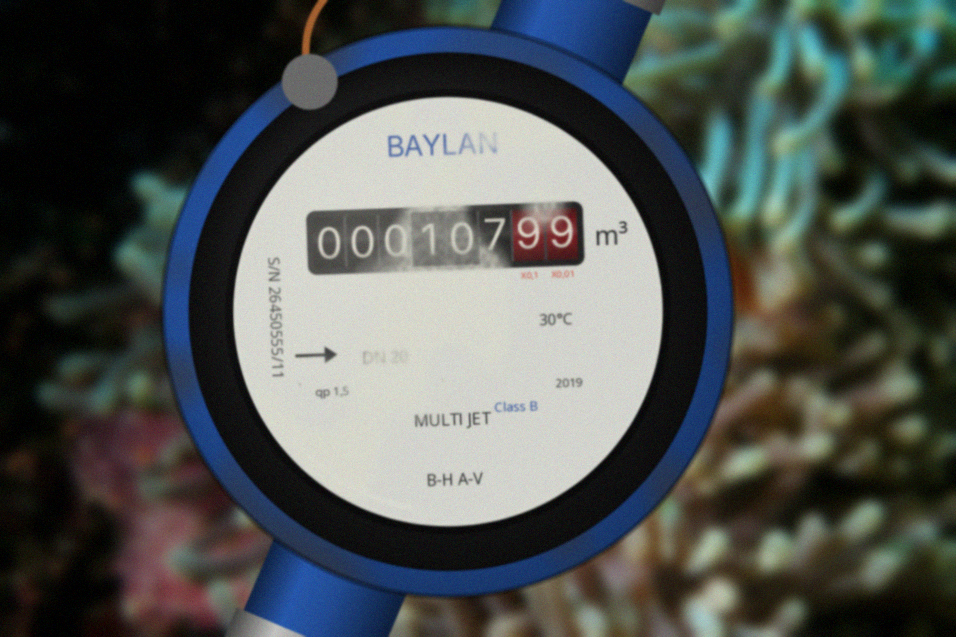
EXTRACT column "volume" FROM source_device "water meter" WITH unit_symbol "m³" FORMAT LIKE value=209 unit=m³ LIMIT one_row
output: value=107.99 unit=m³
